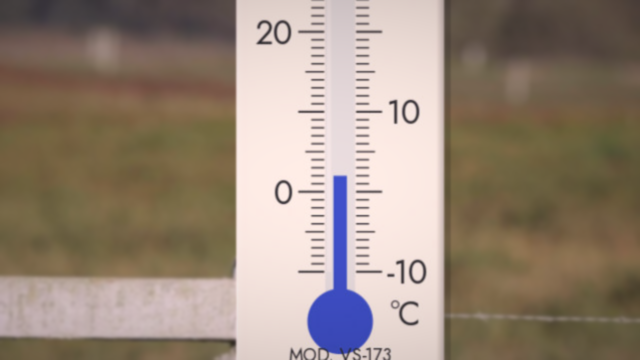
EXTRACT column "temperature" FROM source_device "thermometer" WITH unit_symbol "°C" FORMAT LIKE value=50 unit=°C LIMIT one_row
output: value=2 unit=°C
